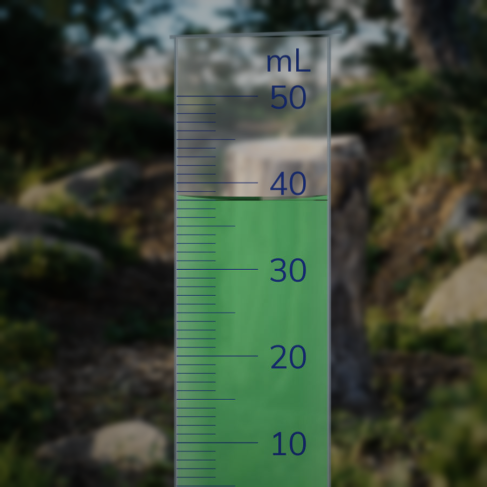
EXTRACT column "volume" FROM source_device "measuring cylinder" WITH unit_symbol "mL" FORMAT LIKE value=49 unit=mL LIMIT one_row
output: value=38 unit=mL
